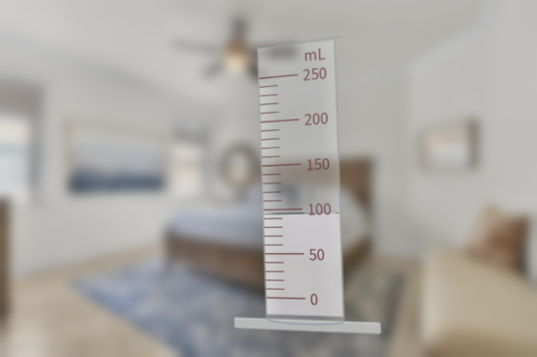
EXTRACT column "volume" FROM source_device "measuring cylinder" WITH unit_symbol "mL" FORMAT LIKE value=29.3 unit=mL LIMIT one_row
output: value=95 unit=mL
